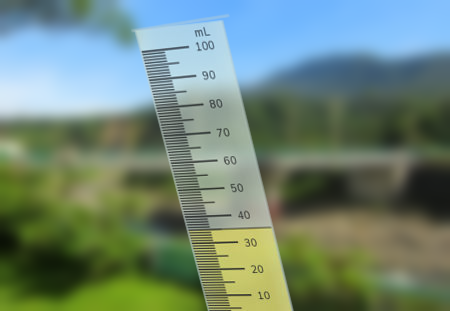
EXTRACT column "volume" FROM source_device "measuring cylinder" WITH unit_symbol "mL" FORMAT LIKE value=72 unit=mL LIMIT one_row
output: value=35 unit=mL
